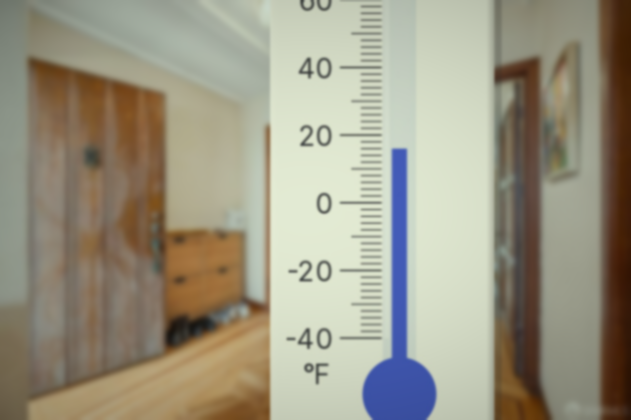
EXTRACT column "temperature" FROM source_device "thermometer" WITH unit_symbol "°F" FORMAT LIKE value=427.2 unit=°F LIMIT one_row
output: value=16 unit=°F
